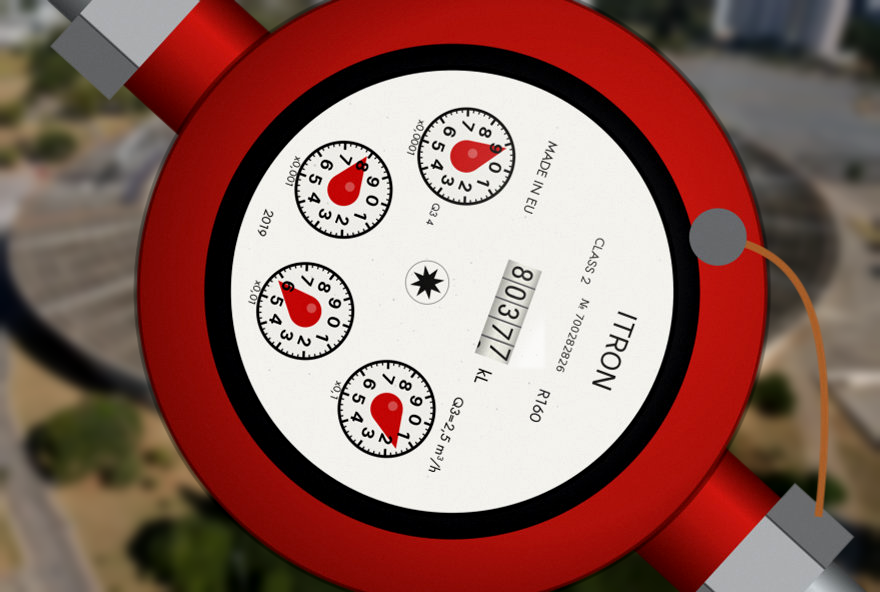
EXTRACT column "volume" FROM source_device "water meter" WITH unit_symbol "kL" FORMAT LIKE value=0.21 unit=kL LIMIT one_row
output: value=80377.1579 unit=kL
